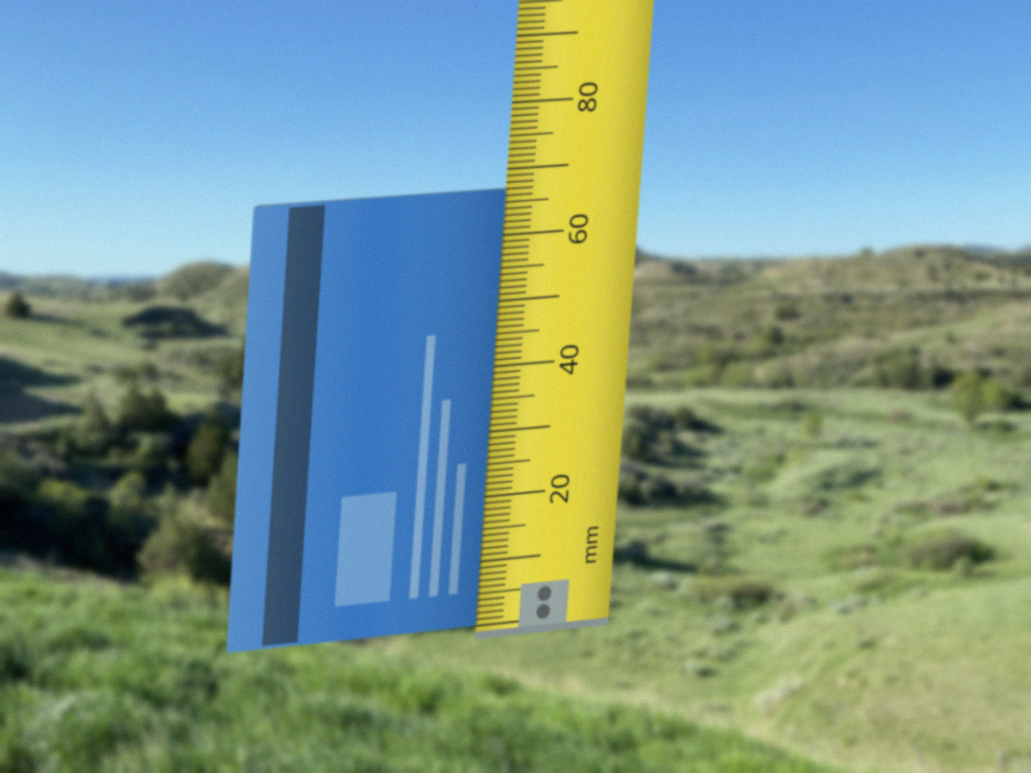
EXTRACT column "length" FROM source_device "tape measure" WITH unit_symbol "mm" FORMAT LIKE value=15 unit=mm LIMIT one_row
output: value=67 unit=mm
